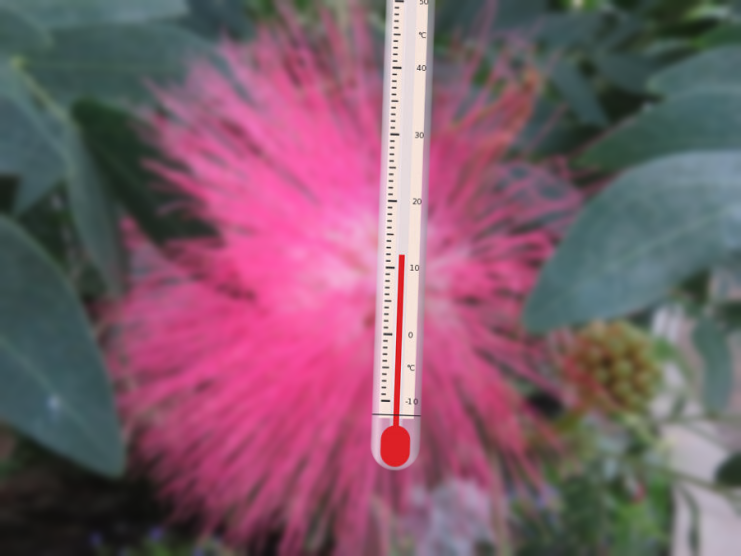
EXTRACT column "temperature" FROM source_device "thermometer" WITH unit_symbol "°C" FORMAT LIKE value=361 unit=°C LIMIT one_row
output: value=12 unit=°C
